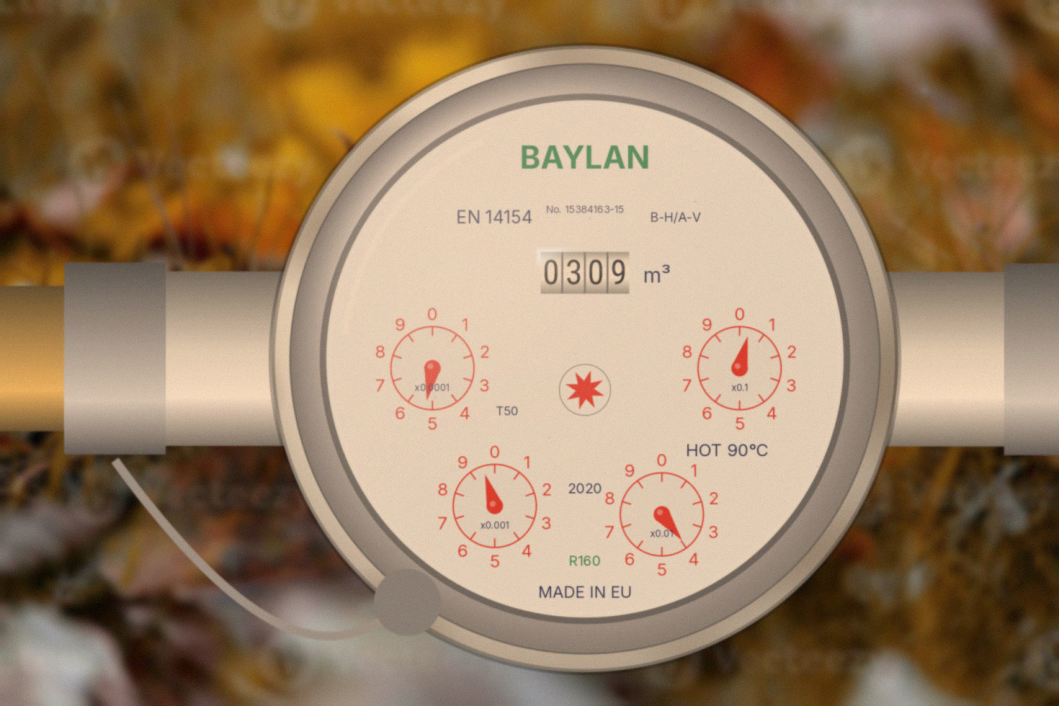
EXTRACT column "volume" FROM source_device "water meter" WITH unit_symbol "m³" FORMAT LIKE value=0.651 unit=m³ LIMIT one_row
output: value=309.0395 unit=m³
